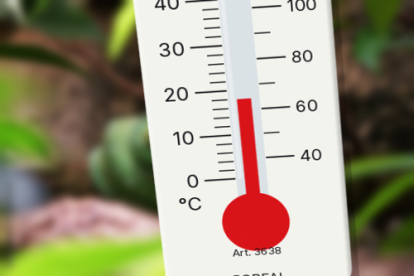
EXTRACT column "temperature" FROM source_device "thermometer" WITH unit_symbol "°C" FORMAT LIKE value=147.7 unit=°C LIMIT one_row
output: value=18 unit=°C
